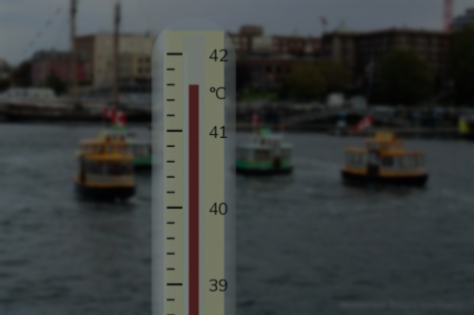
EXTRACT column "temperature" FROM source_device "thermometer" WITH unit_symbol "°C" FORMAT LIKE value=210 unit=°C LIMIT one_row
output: value=41.6 unit=°C
